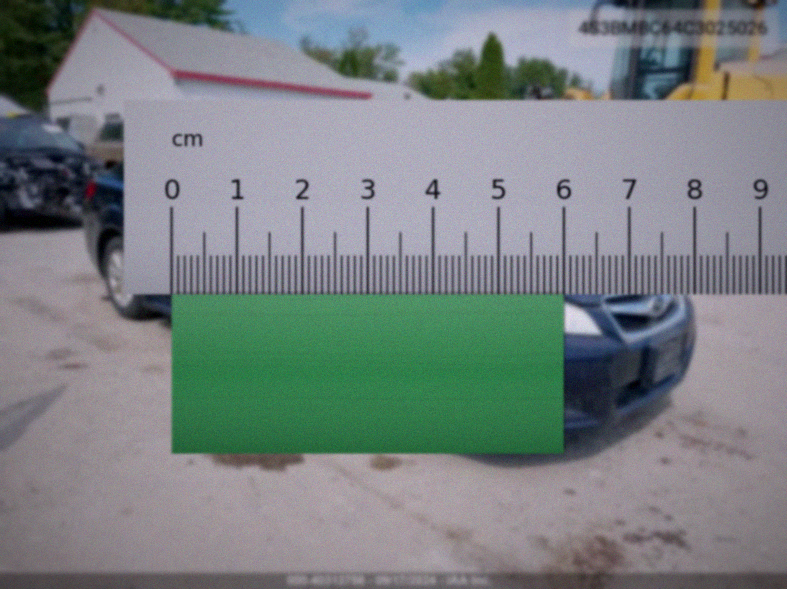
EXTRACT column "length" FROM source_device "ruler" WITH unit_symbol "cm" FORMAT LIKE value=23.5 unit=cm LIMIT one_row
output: value=6 unit=cm
